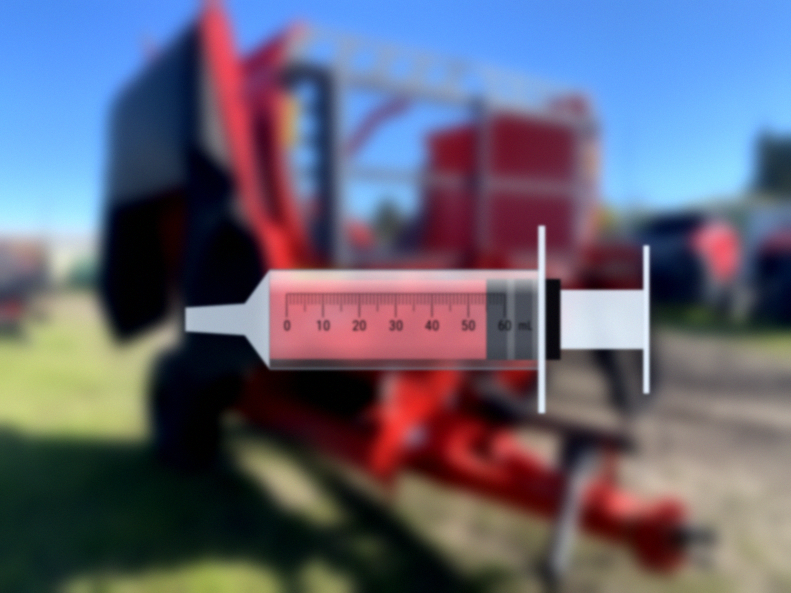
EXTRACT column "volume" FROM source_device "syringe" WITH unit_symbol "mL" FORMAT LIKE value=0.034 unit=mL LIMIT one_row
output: value=55 unit=mL
